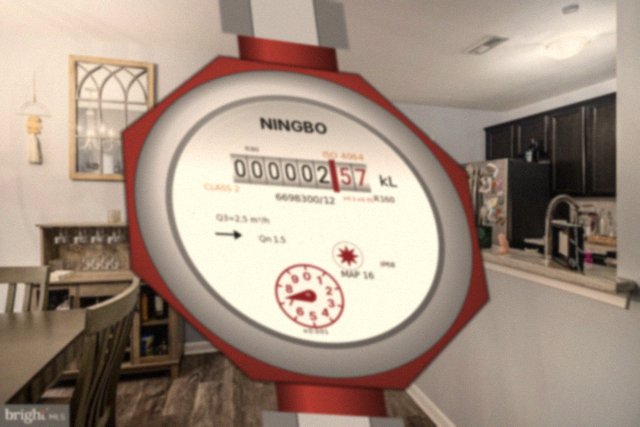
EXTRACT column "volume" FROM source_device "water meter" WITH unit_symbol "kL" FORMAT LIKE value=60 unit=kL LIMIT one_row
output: value=2.577 unit=kL
